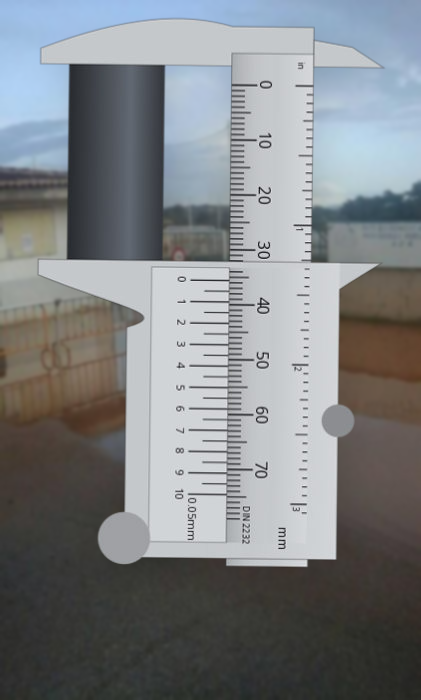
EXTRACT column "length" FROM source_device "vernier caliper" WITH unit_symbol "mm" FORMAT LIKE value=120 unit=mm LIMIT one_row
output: value=35.6 unit=mm
